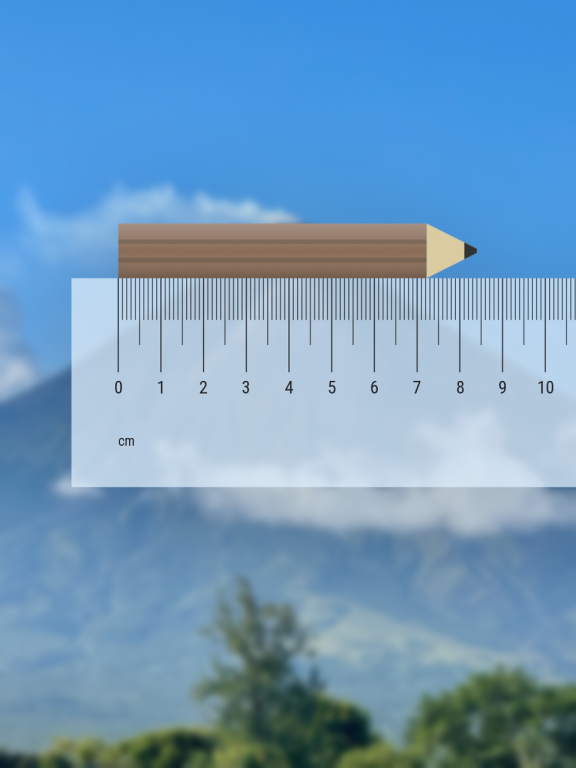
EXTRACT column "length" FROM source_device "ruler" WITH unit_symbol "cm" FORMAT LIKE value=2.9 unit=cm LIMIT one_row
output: value=8.4 unit=cm
